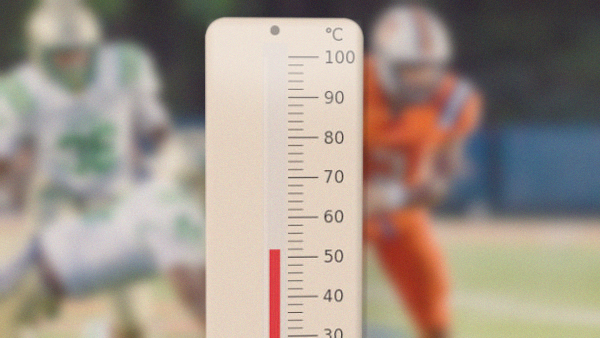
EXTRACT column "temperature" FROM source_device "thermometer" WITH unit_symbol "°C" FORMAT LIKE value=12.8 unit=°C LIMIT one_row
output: value=52 unit=°C
